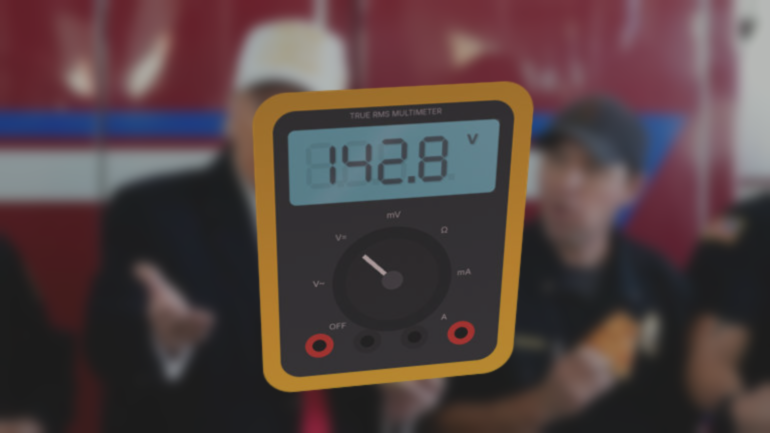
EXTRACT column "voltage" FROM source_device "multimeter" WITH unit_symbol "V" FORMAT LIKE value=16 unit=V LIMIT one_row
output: value=142.8 unit=V
